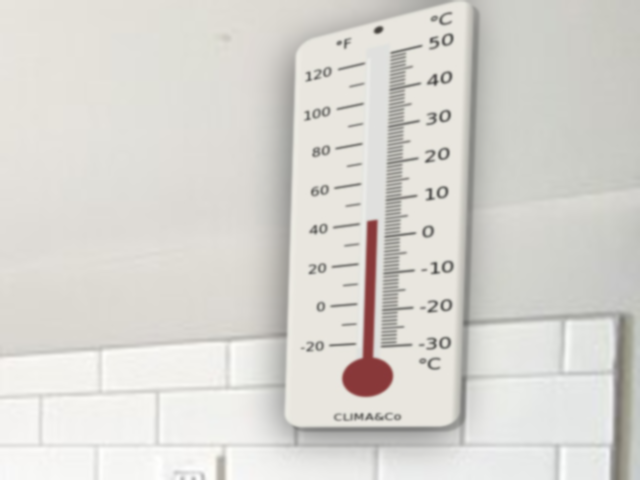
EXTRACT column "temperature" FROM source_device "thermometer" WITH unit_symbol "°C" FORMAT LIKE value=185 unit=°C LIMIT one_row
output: value=5 unit=°C
